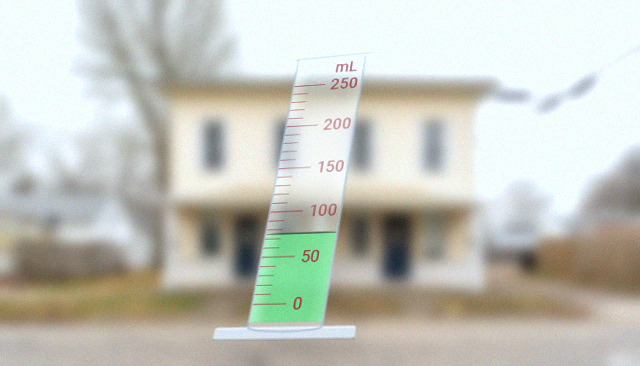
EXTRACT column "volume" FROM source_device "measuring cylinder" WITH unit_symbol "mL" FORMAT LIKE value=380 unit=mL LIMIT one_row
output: value=75 unit=mL
